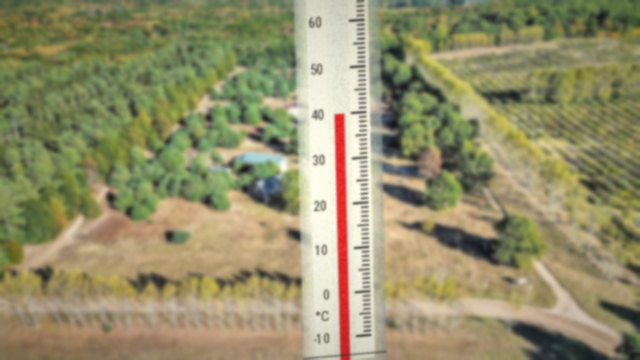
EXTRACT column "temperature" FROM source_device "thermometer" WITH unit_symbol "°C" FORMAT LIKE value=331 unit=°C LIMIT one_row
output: value=40 unit=°C
